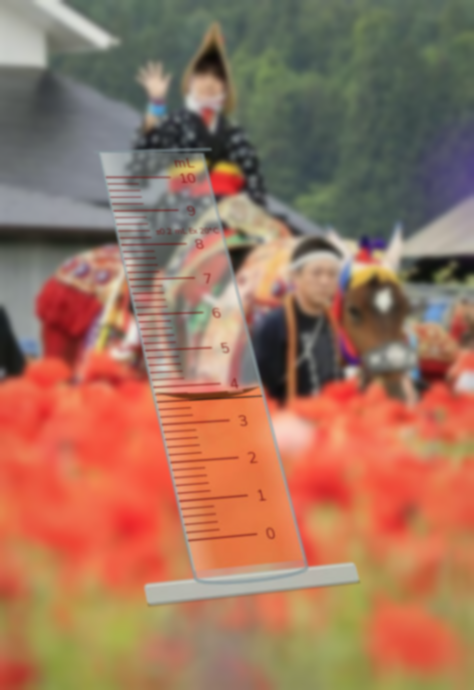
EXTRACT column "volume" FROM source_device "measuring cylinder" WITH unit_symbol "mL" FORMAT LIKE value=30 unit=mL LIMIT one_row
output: value=3.6 unit=mL
